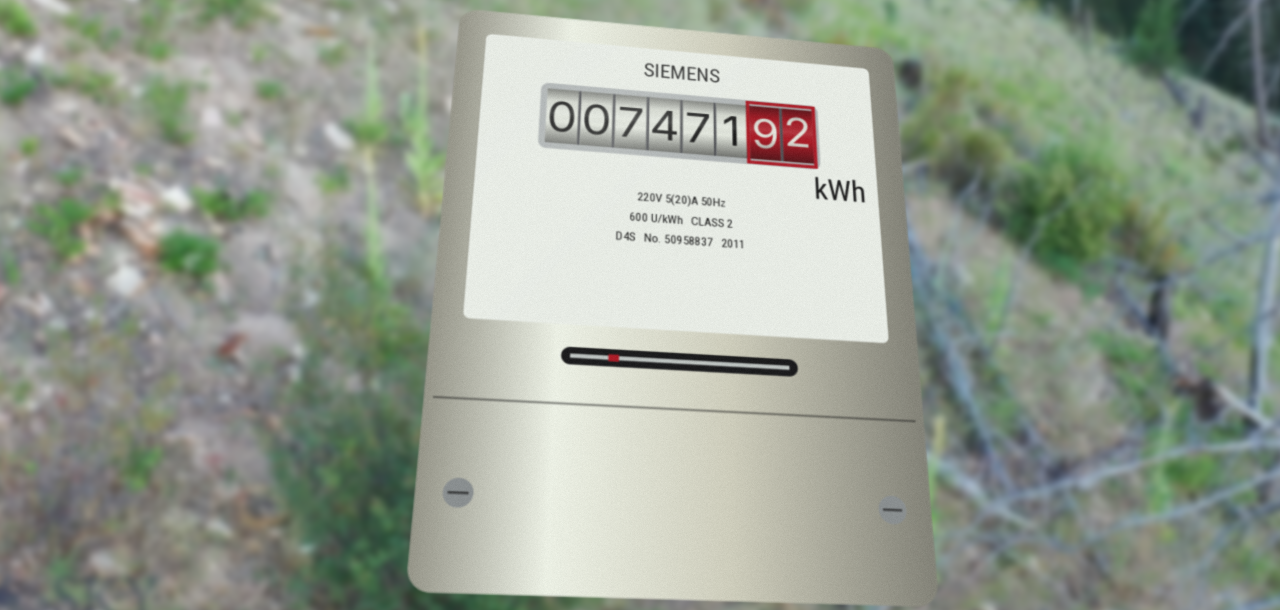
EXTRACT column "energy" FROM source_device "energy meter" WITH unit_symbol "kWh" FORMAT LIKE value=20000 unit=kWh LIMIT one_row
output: value=7471.92 unit=kWh
